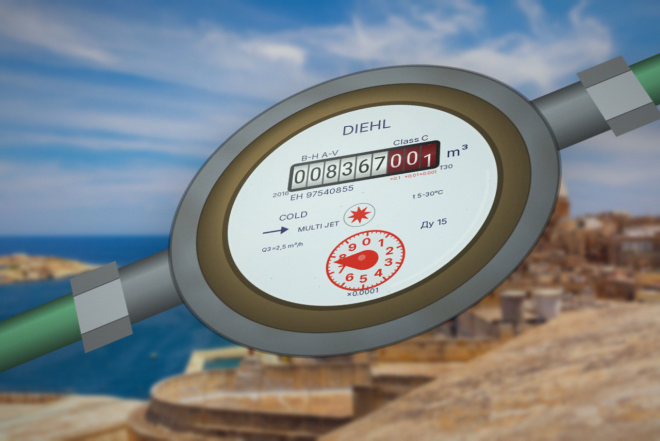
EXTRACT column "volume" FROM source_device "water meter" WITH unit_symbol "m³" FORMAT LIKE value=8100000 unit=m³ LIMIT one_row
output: value=8367.0007 unit=m³
